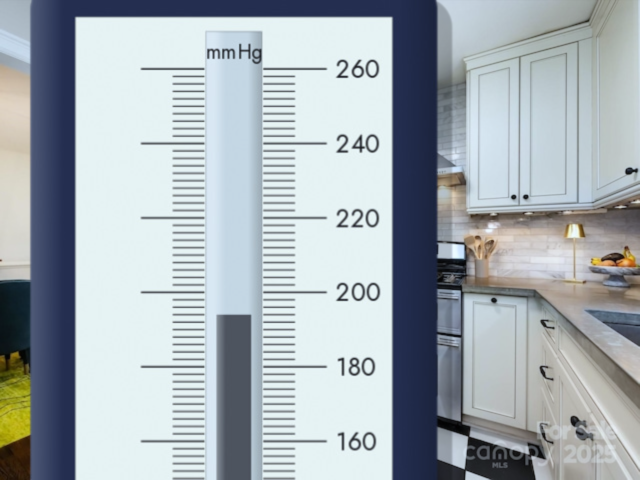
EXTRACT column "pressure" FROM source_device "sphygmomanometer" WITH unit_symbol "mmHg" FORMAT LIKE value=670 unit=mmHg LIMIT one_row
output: value=194 unit=mmHg
